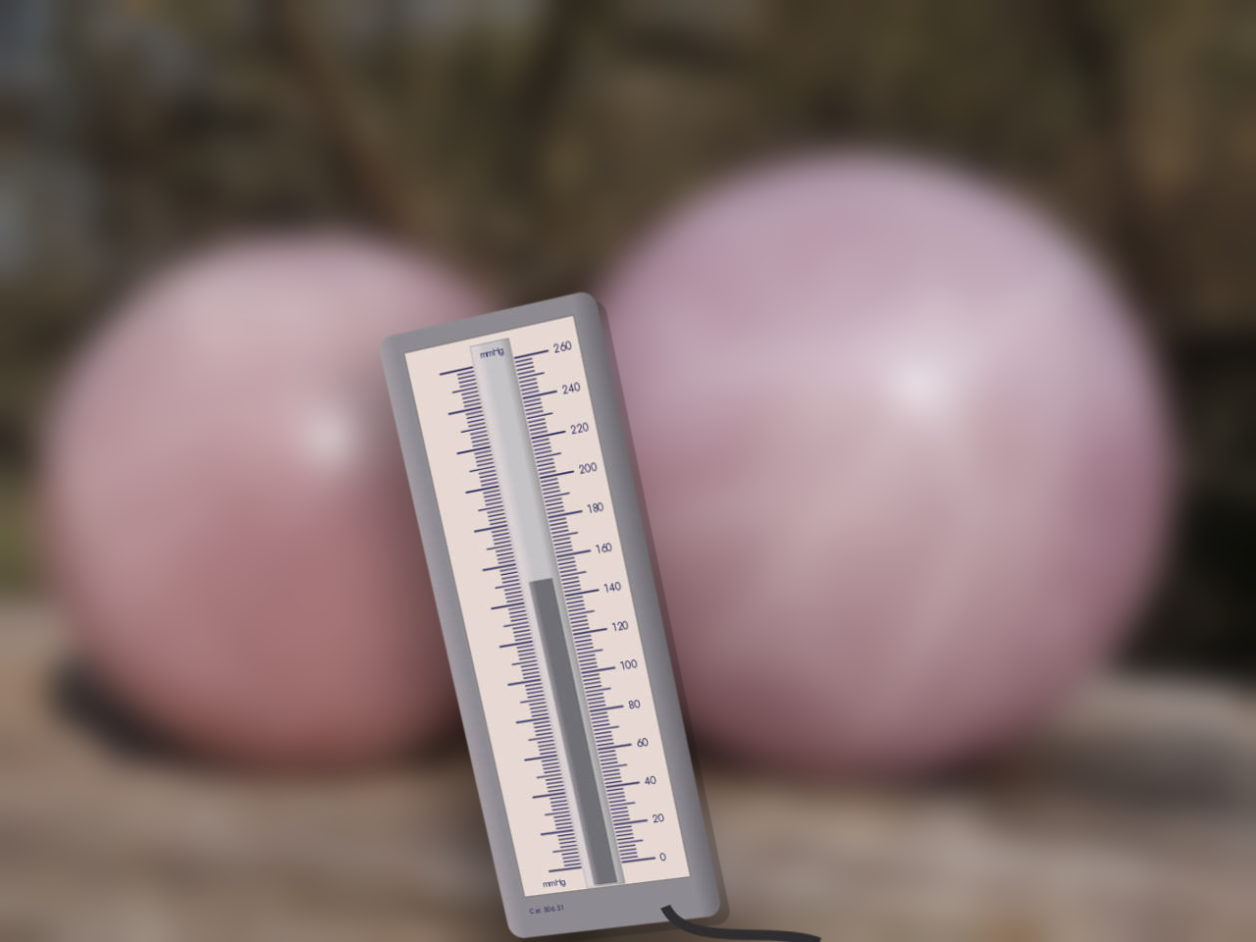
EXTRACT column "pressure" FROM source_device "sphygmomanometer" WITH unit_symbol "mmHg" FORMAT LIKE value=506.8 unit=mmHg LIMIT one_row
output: value=150 unit=mmHg
